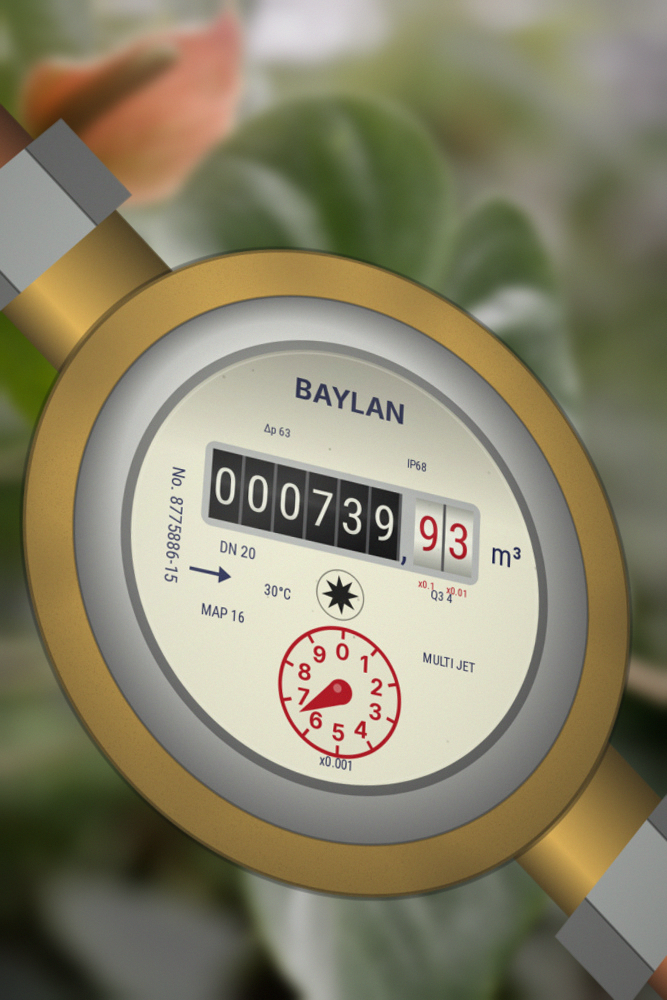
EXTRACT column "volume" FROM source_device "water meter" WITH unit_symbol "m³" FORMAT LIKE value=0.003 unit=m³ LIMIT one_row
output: value=739.936 unit=m³
